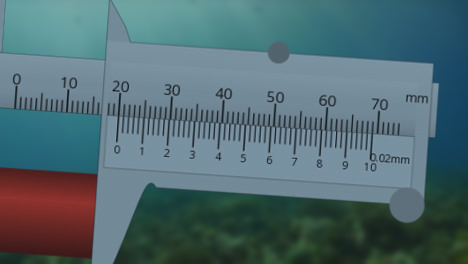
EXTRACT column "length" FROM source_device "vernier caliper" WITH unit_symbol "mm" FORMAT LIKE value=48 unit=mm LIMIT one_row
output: value=20.0 unit=mm
